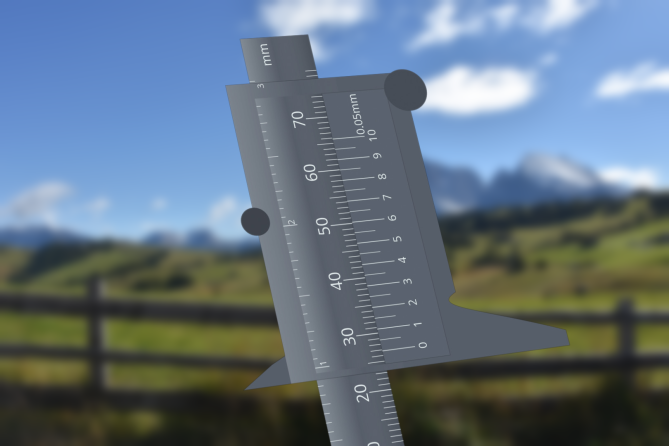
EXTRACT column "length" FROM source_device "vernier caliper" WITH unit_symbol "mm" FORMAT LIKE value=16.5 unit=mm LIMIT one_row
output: value=26.8 unit=mm
